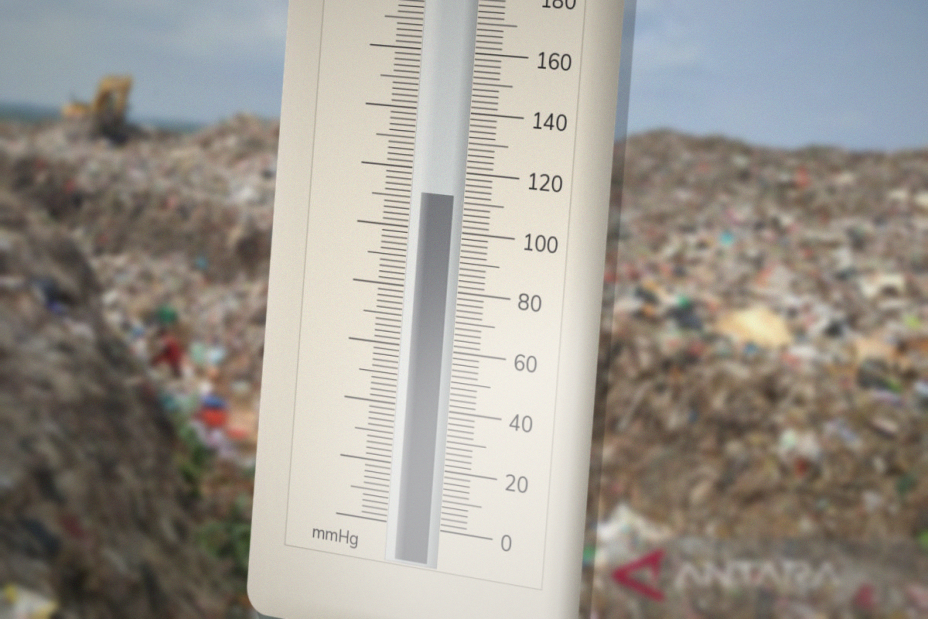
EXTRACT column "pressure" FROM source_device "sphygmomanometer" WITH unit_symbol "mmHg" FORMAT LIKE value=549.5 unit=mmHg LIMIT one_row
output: value=112 unit=mmHg
